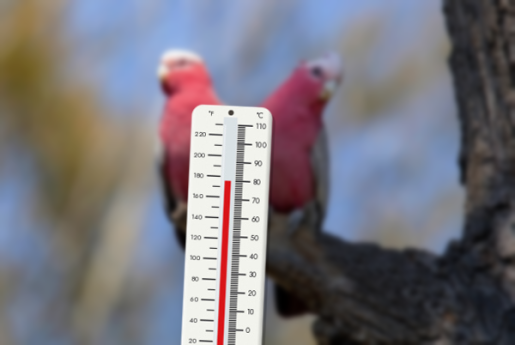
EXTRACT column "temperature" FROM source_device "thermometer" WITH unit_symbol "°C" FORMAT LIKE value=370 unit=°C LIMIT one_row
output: value=80 unit=°C
